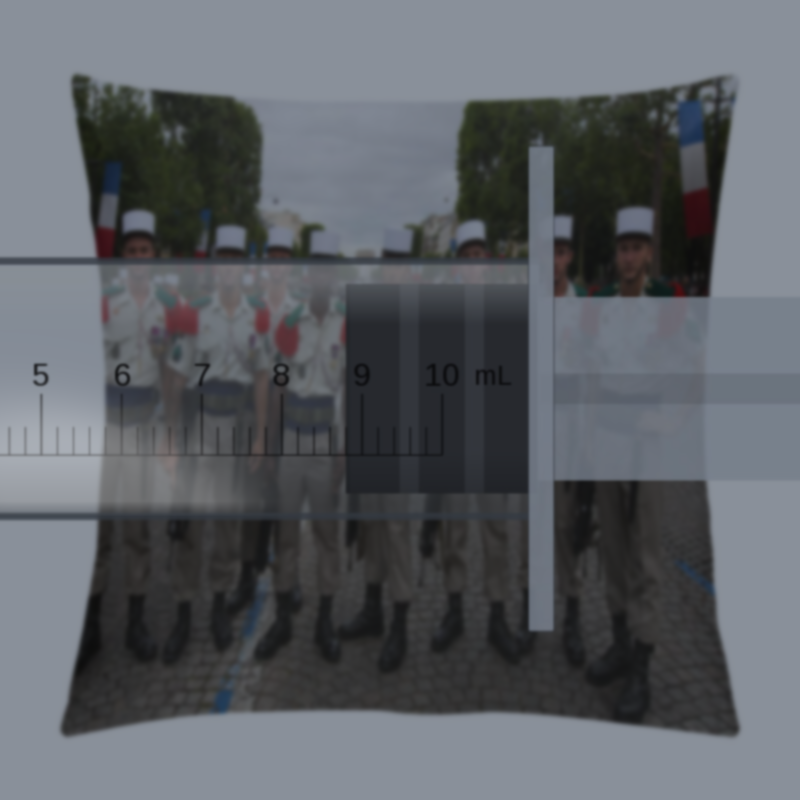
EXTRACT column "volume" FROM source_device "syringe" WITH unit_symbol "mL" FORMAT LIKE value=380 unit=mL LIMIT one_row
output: value=8.8 unit=mL
